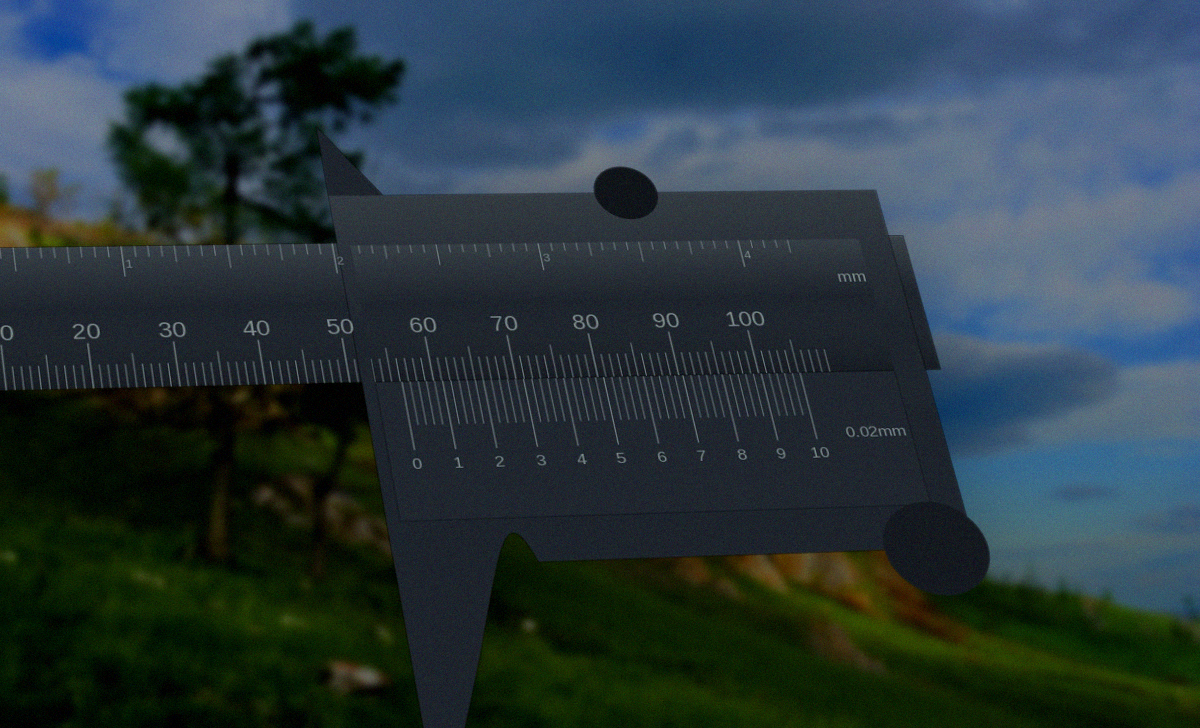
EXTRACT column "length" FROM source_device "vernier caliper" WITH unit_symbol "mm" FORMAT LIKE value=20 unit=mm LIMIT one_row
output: value=56.2 unit=mm
